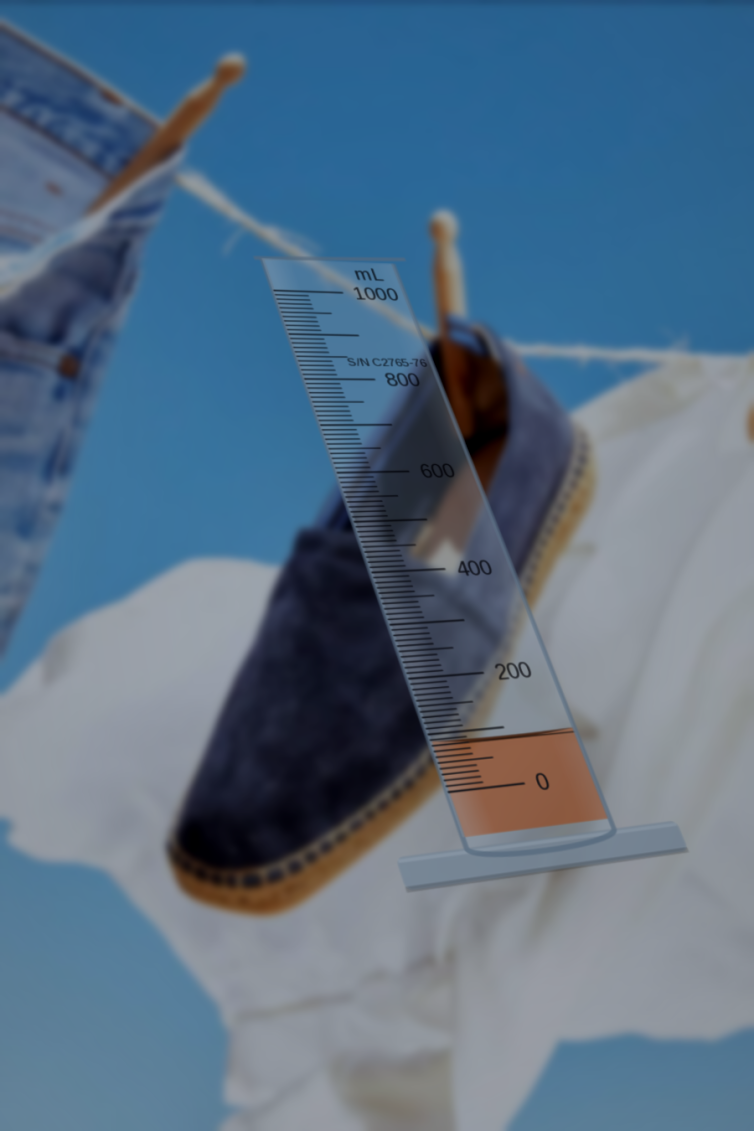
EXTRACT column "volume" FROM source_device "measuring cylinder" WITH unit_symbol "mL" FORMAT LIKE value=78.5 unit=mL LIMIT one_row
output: value=80 unit=mL
